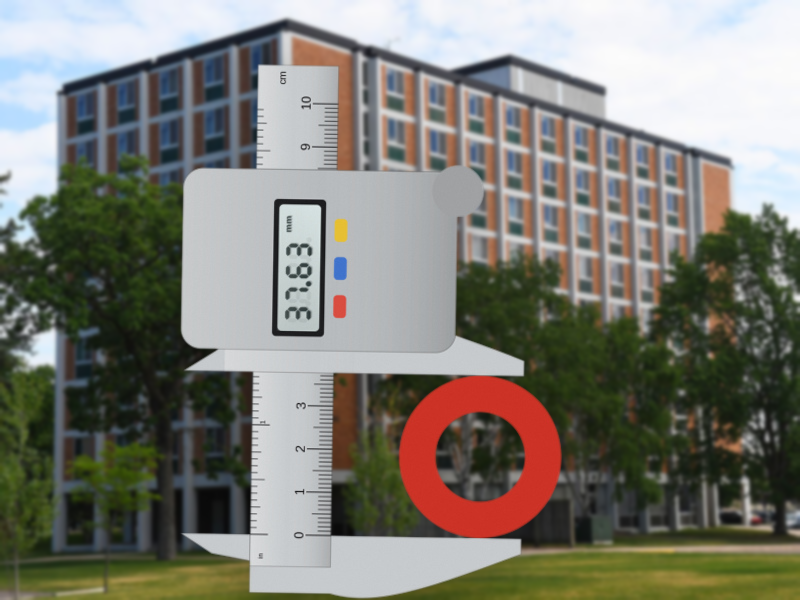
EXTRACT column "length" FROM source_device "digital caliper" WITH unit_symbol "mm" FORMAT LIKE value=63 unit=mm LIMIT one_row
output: value=37.63 unit=mm
